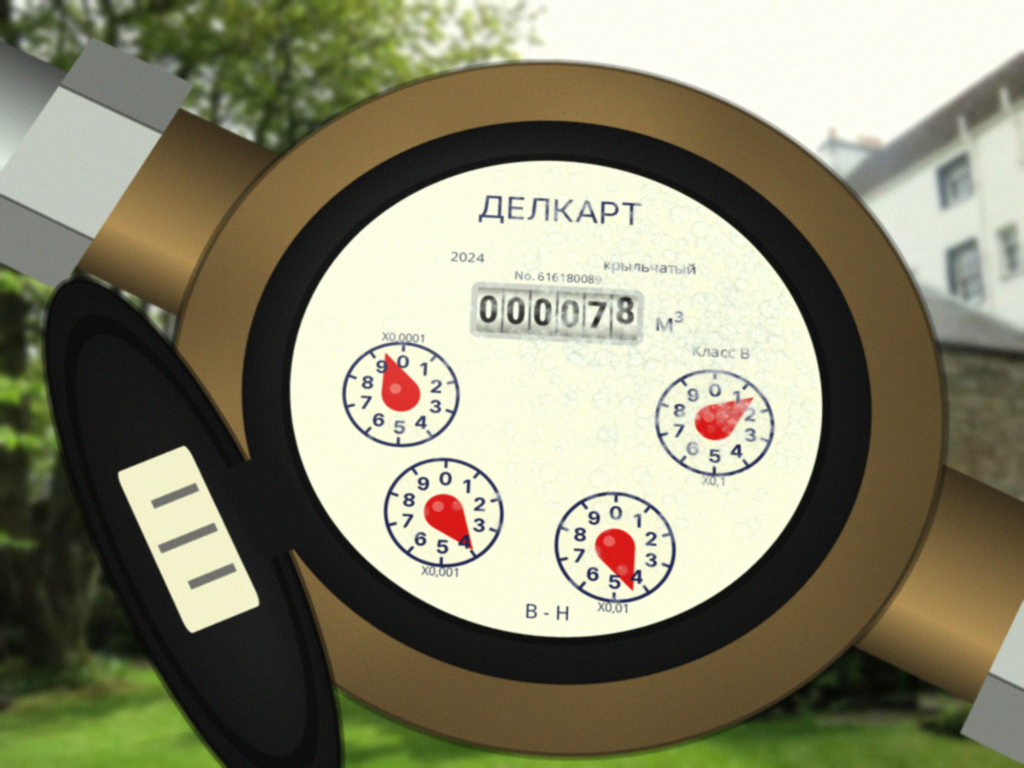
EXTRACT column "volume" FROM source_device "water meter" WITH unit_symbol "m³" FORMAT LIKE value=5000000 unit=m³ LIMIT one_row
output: value=78.1439 unit=m³
